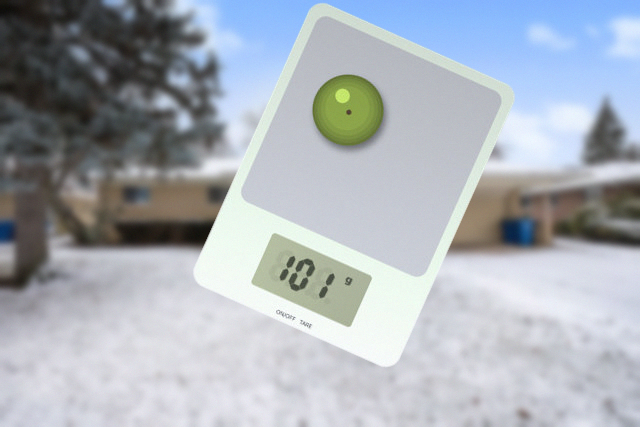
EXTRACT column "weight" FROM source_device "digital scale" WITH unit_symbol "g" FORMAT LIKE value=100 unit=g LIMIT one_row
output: value=101 unit=g
